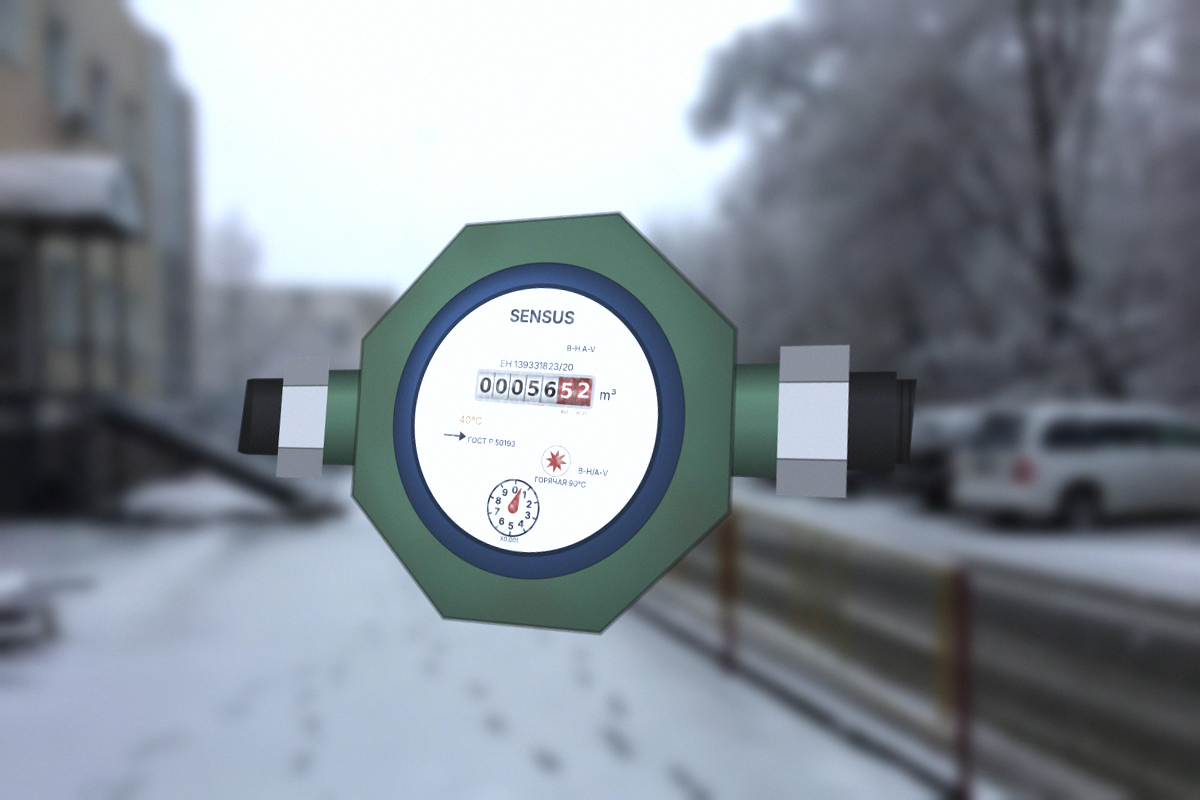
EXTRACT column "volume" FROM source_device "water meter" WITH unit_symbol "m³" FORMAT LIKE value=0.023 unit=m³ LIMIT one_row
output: value=56.520 unit=m³
